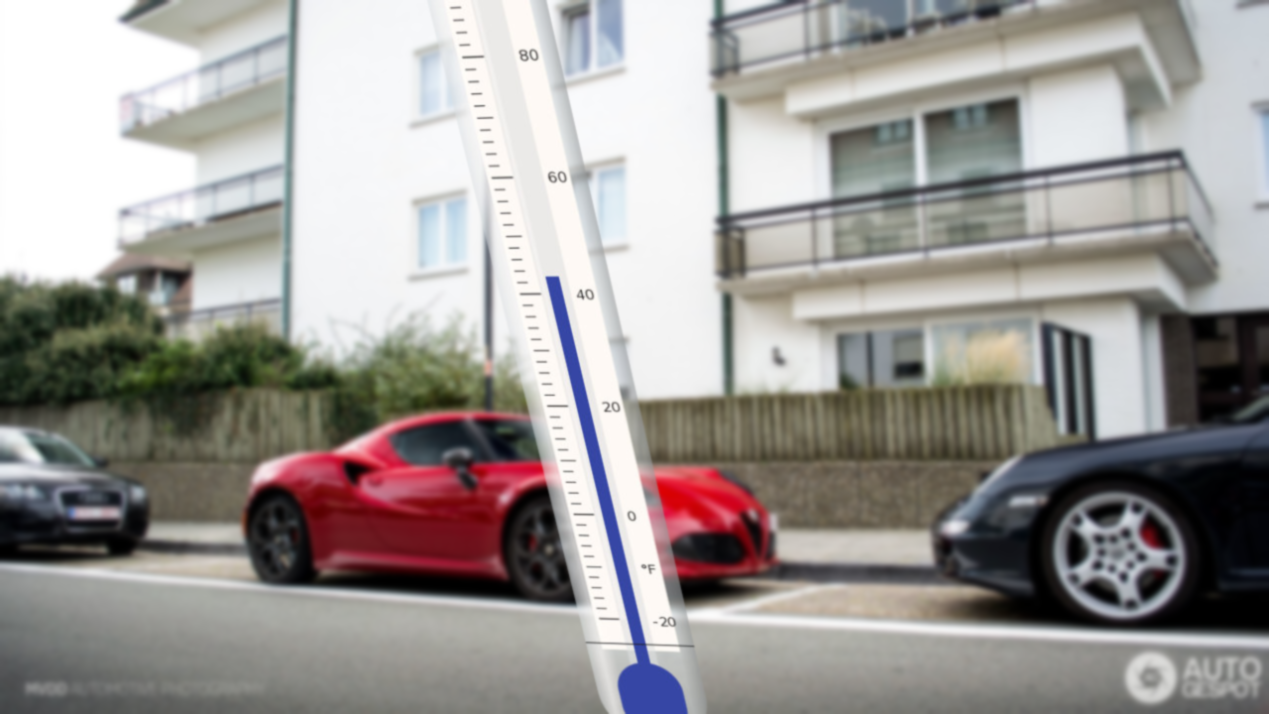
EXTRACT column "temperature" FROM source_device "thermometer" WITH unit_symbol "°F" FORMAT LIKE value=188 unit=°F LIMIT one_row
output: value=43 unit=°F
